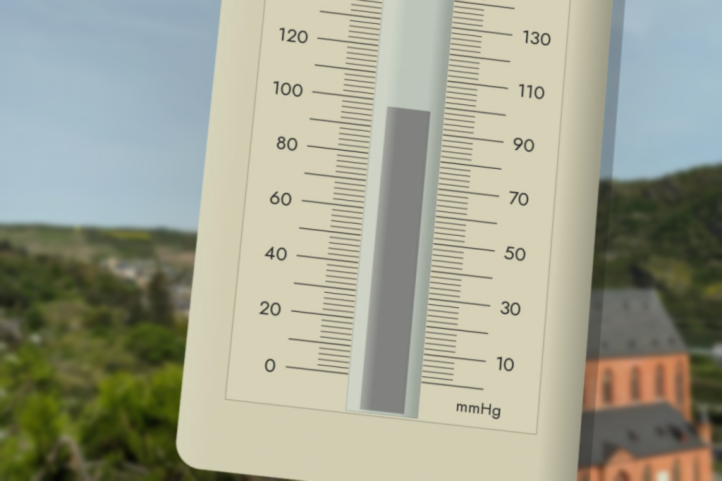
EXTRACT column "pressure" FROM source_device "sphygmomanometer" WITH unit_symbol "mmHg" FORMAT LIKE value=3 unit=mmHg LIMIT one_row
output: value=98 unit=mmHg
